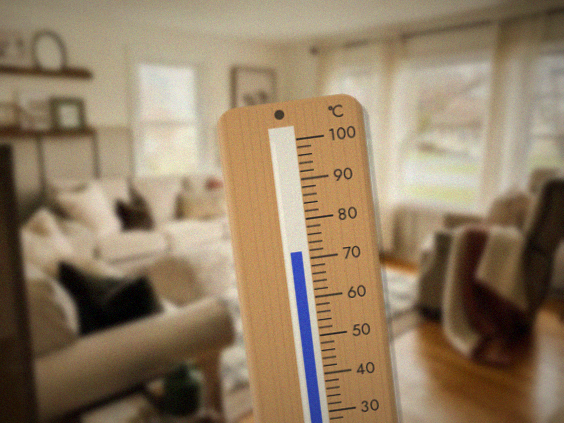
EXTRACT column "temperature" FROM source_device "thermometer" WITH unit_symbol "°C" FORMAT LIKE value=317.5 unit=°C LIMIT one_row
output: value=72 unit=°C
